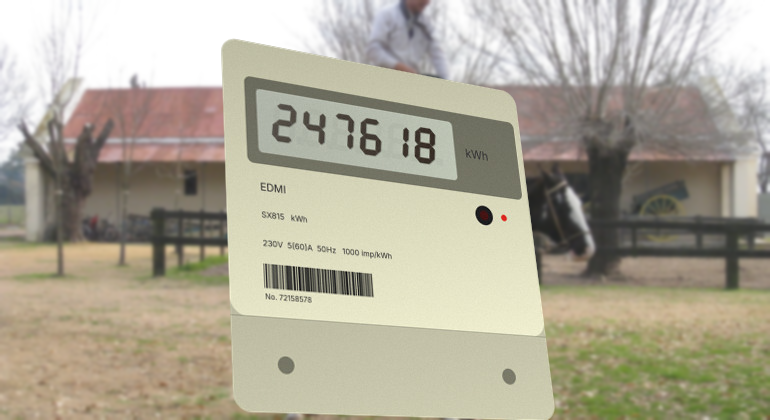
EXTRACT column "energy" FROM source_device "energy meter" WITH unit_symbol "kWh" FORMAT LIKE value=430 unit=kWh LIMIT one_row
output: value=247618 unit=kWh
